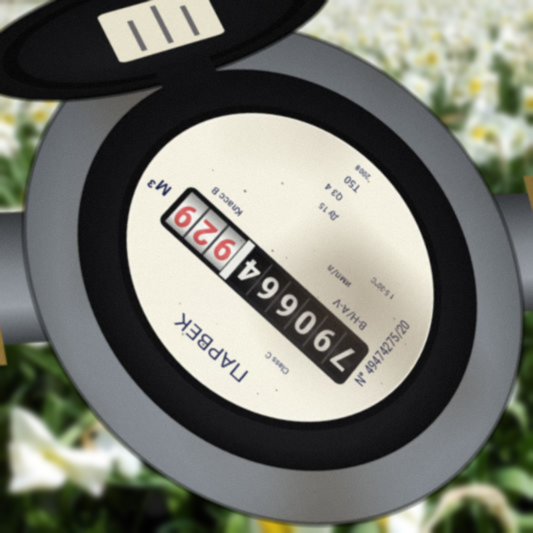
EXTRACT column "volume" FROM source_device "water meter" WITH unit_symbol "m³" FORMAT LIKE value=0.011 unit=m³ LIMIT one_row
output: value=790664.929 unit=m³
